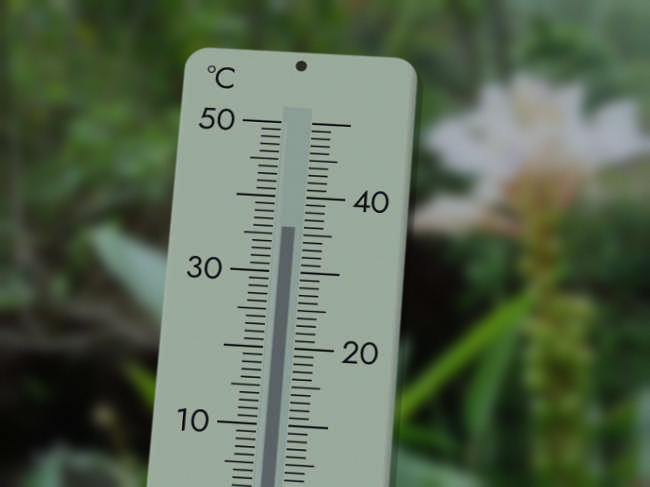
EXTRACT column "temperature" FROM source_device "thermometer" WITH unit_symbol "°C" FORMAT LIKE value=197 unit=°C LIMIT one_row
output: value=36 unit=°C
